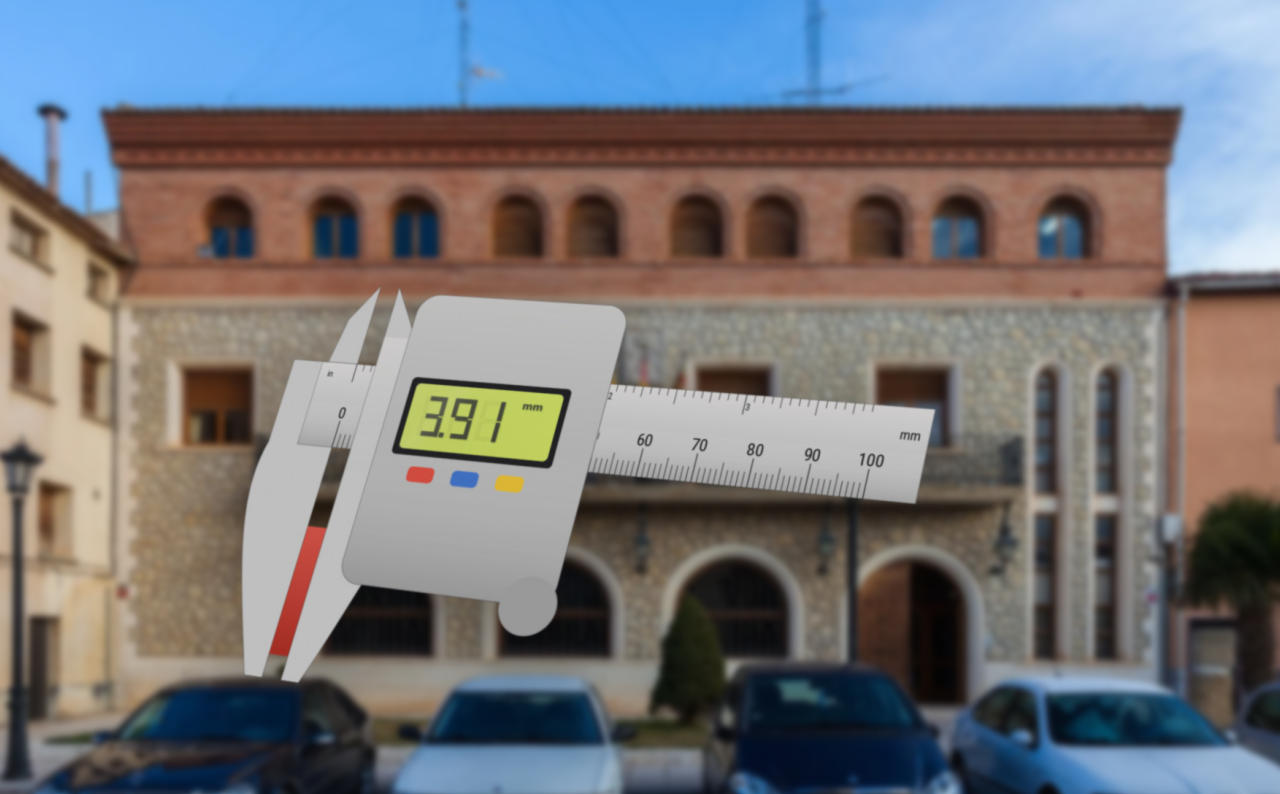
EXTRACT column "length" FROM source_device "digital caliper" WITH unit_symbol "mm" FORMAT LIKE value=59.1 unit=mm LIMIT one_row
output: value=3.91 unit=mm
